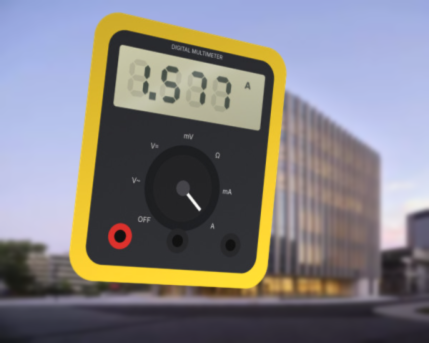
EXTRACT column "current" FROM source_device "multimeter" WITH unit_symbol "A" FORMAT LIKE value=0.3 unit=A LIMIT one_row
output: value=1.577 unit=A
